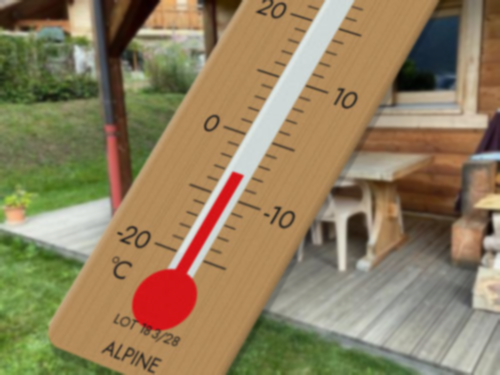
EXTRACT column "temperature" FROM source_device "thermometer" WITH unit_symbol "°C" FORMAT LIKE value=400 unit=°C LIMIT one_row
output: value=-6 unit=°C
